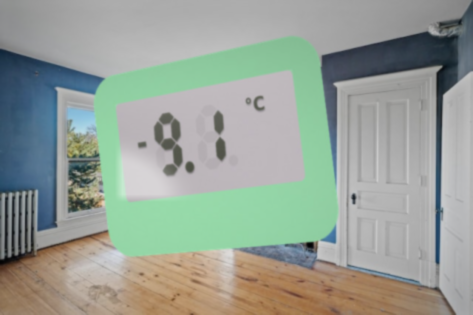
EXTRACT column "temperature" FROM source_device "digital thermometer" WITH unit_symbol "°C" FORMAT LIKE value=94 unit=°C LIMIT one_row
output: value=-9.1 unit=°C
